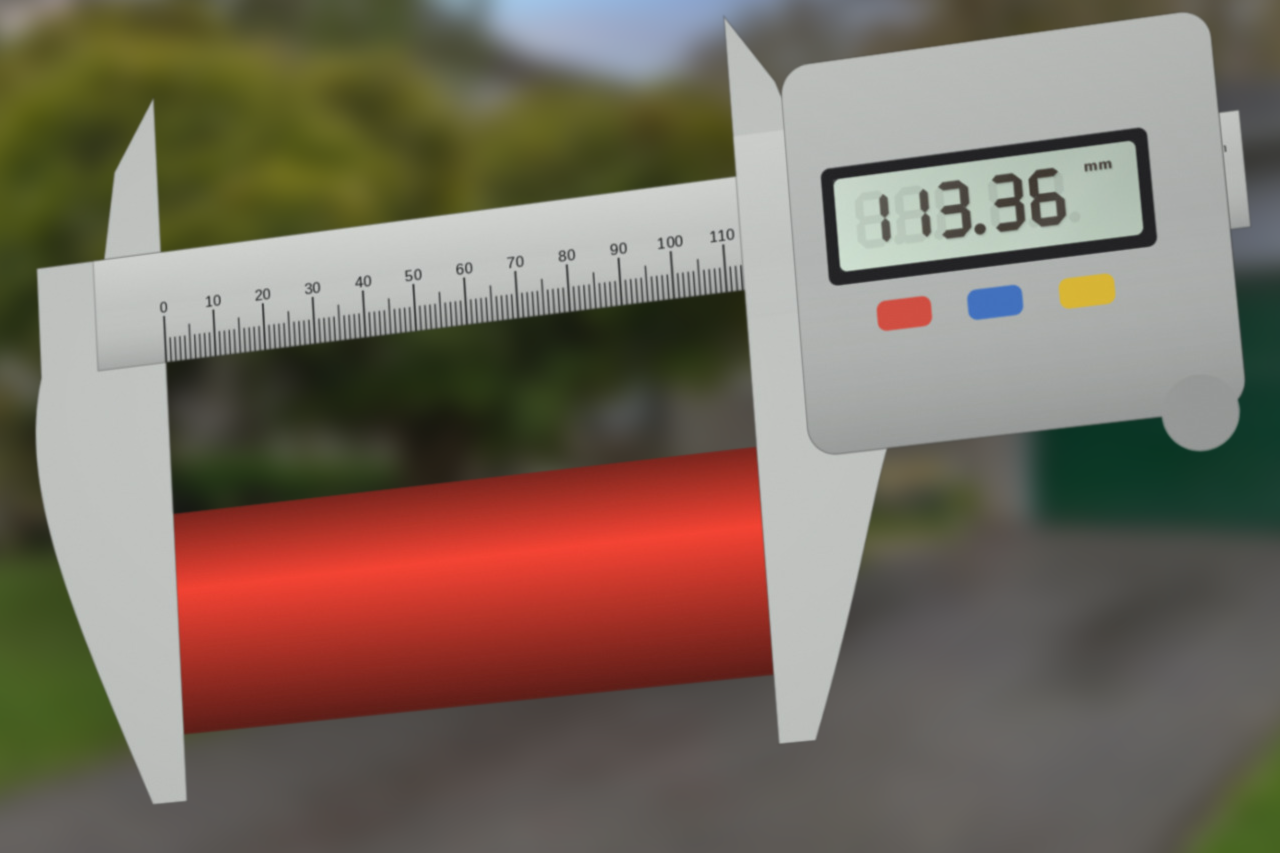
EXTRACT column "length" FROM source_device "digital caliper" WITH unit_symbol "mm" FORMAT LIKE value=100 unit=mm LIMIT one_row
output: value=113.36 unit=mm
